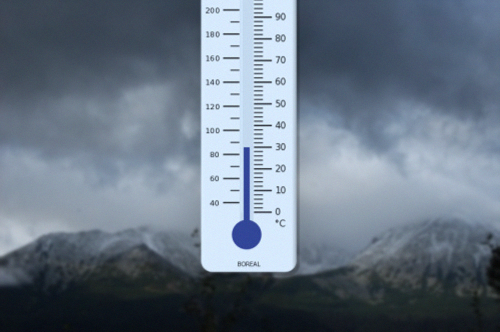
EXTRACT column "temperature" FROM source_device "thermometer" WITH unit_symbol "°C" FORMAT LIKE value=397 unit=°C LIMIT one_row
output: value=30 unit=°C
